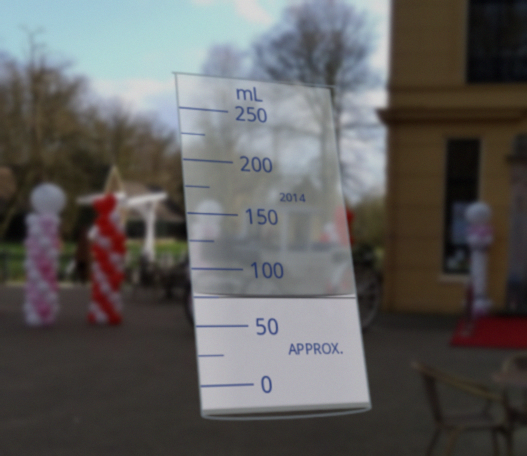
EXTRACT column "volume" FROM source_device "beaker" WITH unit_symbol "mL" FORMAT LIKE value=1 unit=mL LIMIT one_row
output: value=75 unit=mL
